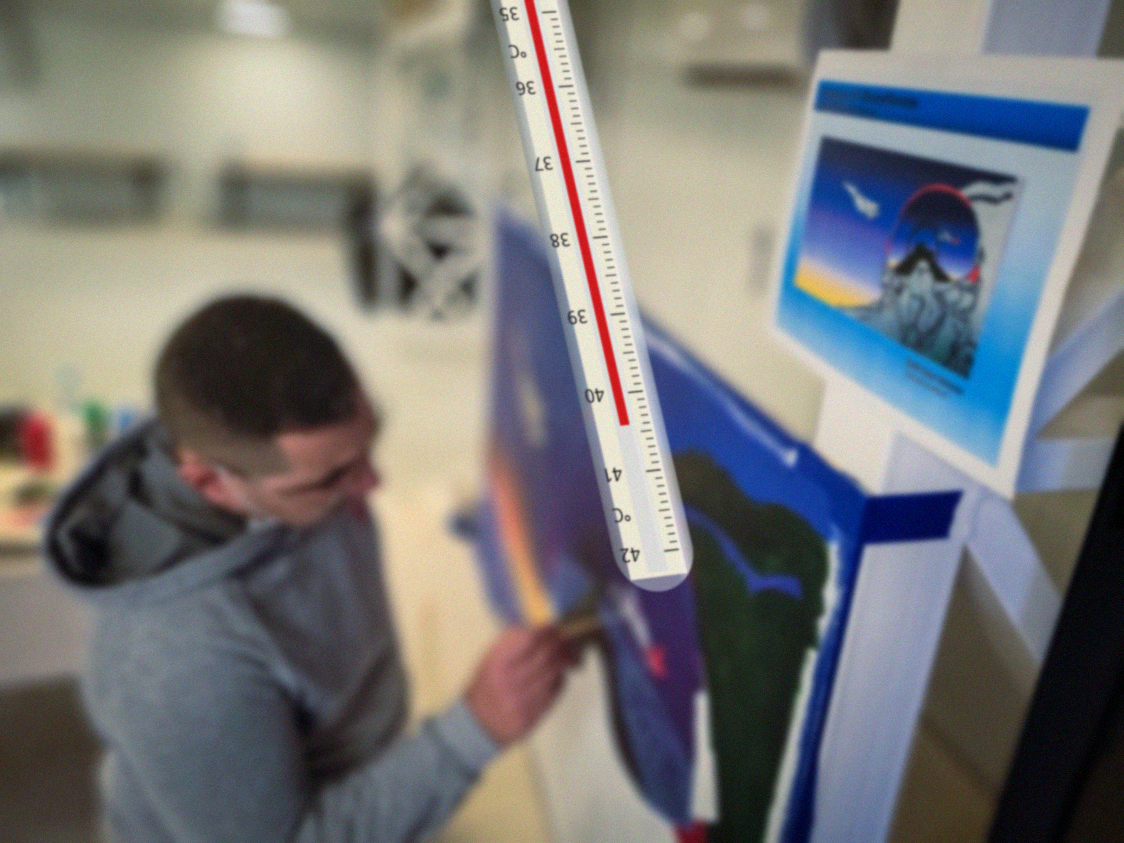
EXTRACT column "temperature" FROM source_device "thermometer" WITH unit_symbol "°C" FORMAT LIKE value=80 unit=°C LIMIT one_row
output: value=40.4 unit=°C
